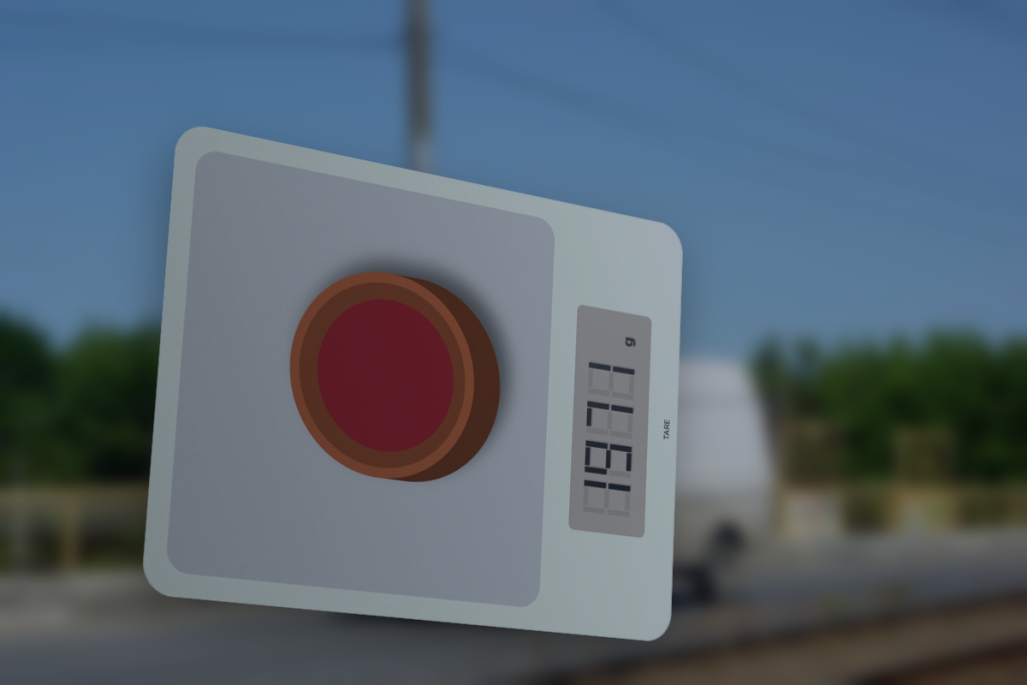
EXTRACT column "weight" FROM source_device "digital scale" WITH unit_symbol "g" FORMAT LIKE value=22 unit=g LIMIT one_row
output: value=1971 unit=g
